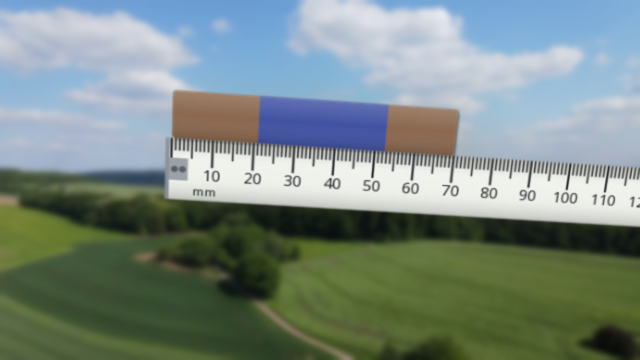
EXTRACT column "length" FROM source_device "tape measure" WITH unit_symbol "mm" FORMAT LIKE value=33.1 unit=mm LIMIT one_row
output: value=70 unit=mm
